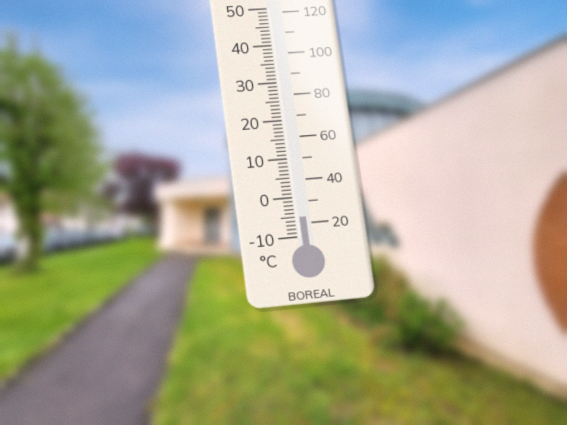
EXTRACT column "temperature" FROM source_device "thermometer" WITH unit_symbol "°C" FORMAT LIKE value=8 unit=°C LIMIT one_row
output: value=-5 unit=°C
